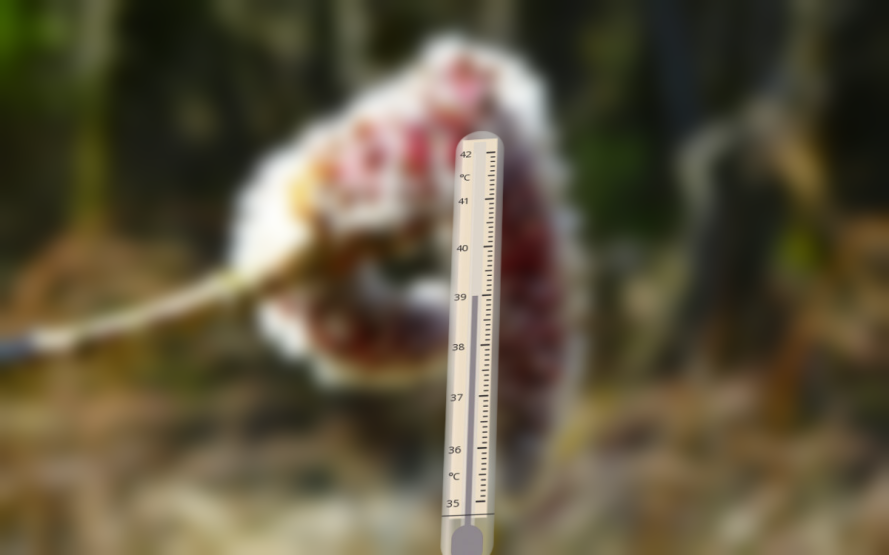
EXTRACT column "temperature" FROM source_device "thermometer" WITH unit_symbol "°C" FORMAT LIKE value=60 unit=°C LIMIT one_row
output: value=39 unit=°C
